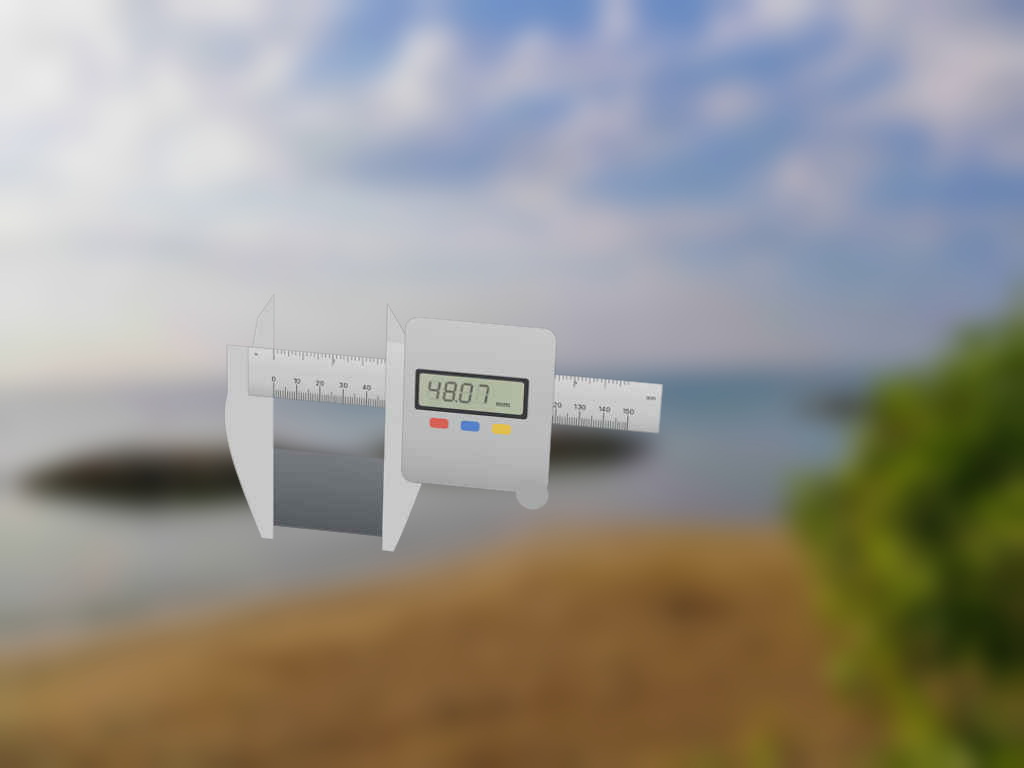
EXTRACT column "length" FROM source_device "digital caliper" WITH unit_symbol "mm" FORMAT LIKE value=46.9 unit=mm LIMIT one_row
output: value=48.07 unit=mm
